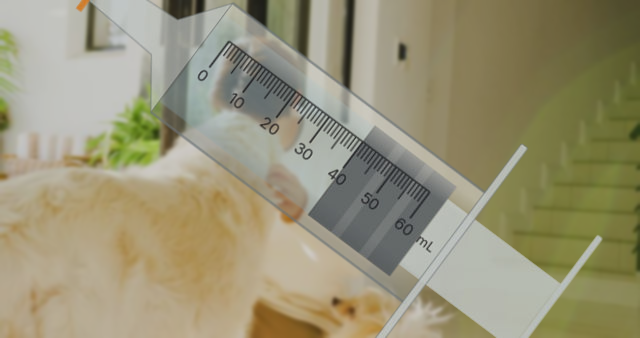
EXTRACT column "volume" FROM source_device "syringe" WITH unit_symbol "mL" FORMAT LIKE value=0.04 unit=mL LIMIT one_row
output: value=40 unit=mL
